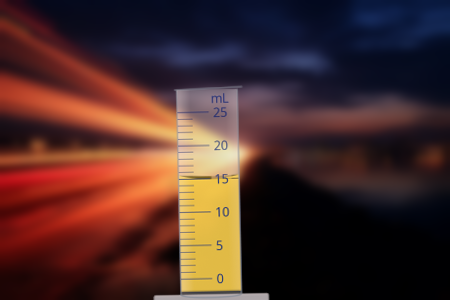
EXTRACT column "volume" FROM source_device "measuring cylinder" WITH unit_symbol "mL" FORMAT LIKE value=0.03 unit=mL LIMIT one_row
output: value=15 unit=mL
